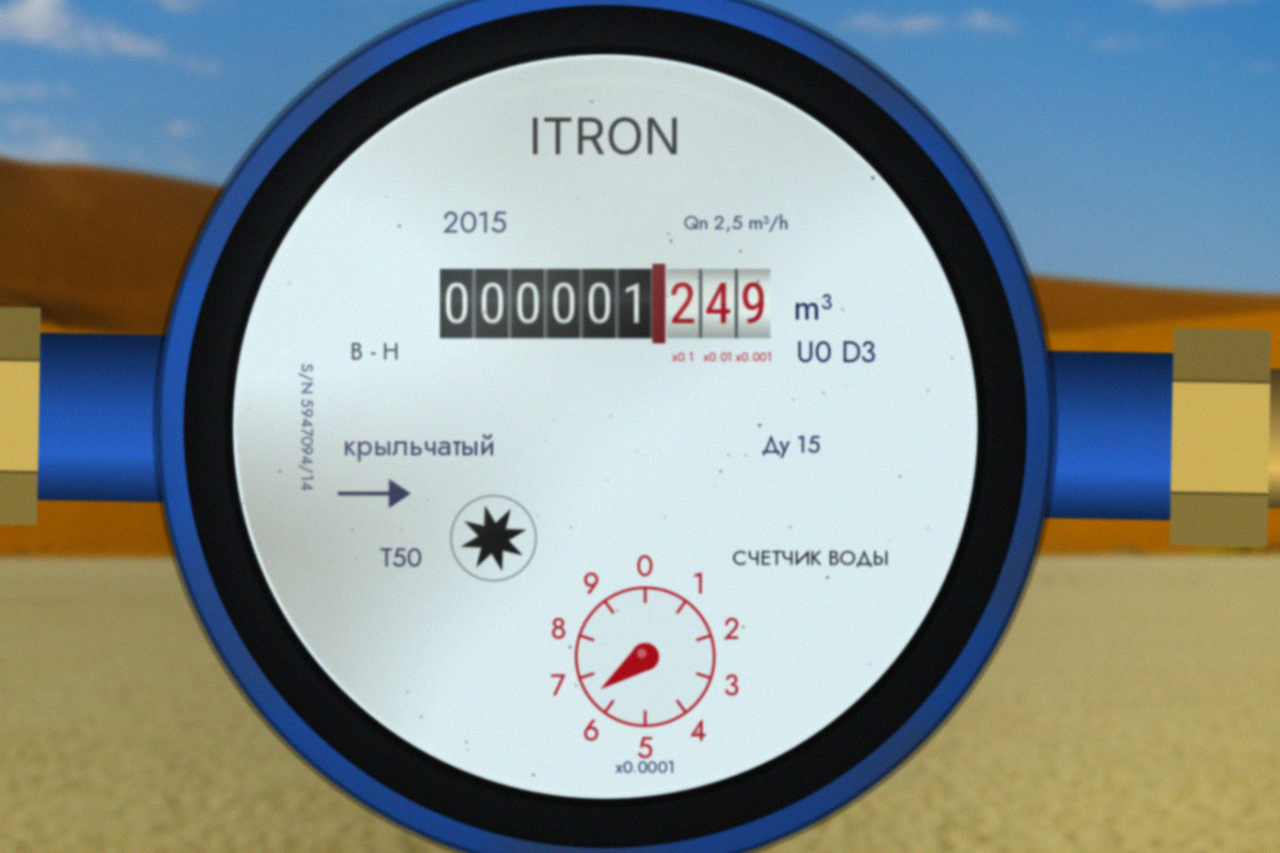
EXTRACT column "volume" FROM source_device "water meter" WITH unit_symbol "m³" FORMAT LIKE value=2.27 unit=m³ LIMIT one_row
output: value=1.2496 unit=m³
